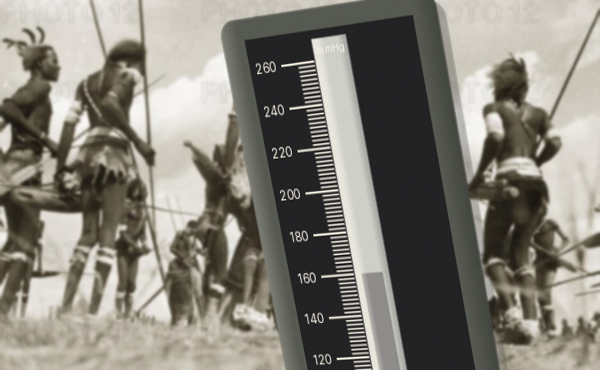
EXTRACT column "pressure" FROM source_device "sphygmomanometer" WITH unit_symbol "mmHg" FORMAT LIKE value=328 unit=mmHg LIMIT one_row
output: value=160 unit=mmHg
